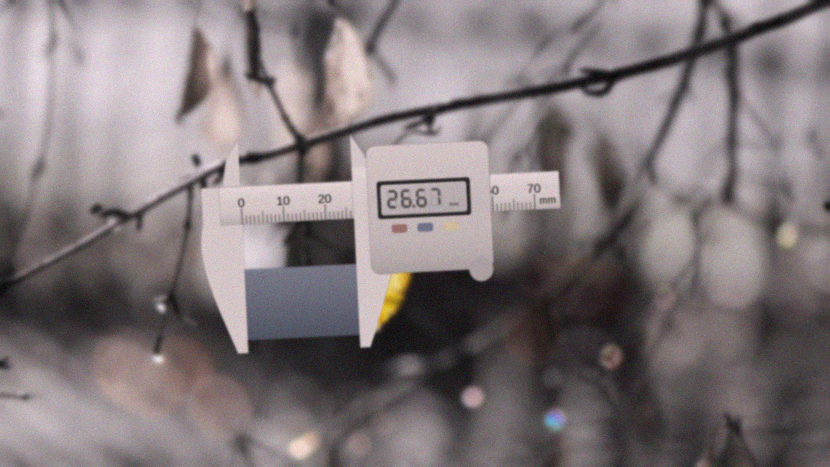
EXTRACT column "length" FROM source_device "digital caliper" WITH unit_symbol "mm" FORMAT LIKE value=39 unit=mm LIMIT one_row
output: value=26.67 unit=mm
